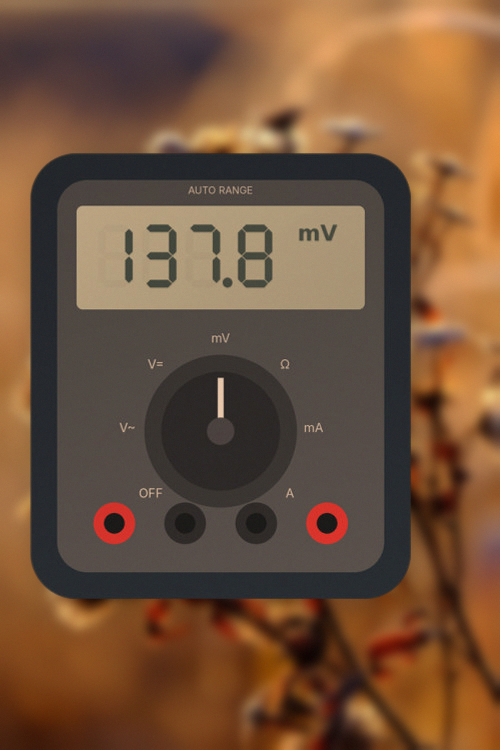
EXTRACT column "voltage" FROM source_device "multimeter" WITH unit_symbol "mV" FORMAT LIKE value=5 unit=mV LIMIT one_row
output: value=137.8 unit=mV
